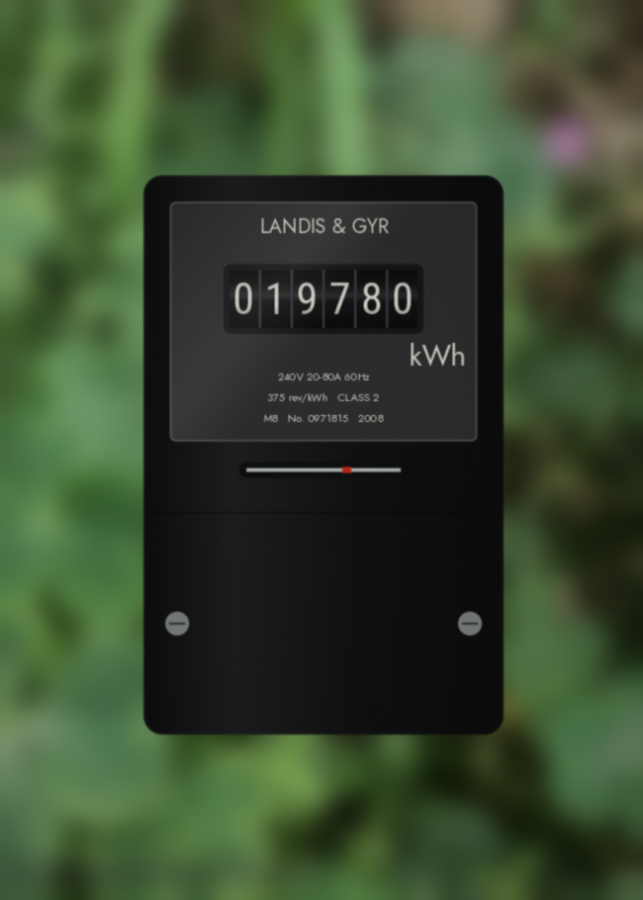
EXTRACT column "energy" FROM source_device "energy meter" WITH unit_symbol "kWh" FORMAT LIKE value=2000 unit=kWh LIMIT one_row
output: value=19780 unit=kWh
